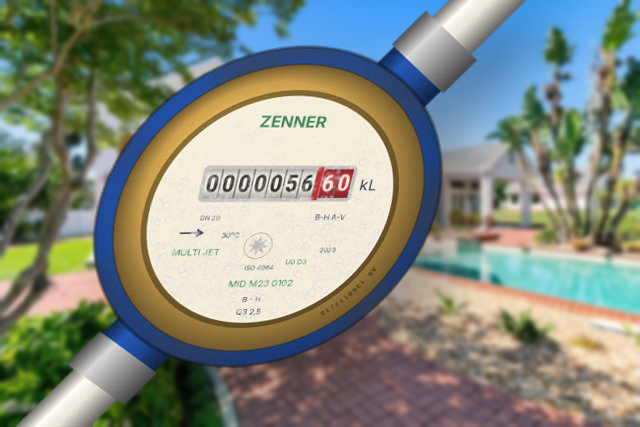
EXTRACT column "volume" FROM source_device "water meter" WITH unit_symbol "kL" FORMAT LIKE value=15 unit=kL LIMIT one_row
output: value=56.60 unit=kL
